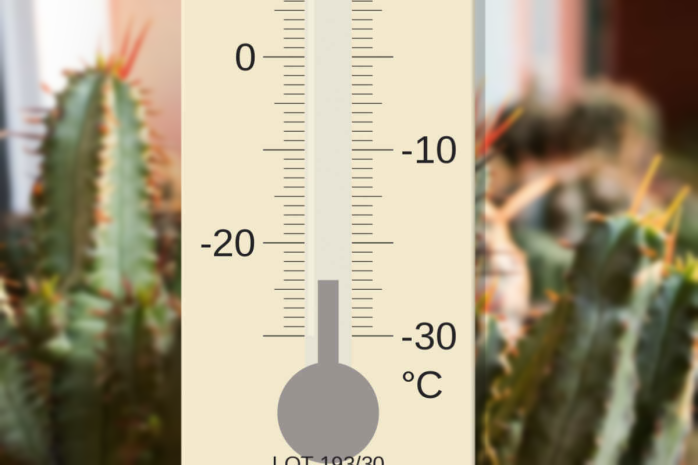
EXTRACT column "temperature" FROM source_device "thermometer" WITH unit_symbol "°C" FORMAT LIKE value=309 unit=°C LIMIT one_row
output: value=-24 unit=°C
